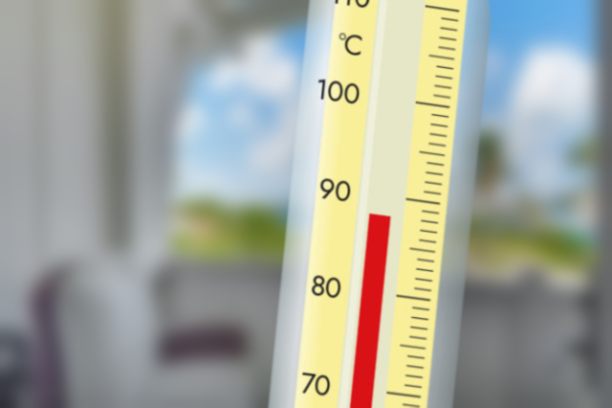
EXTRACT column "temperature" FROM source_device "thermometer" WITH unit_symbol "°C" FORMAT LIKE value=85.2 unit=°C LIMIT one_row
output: value=88 unit=°C
